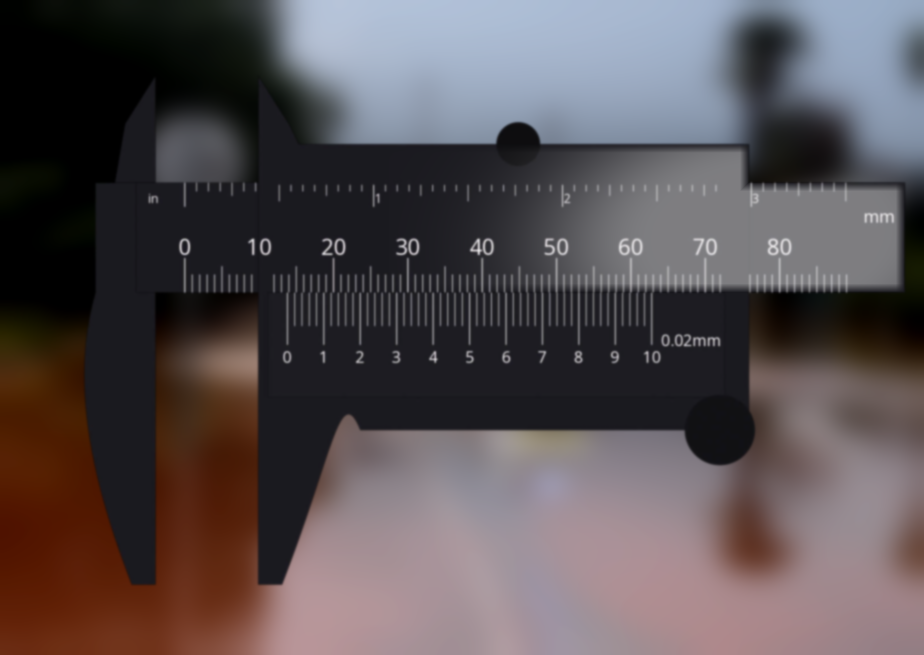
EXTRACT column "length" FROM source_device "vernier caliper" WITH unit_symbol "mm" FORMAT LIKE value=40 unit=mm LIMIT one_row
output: value=13.8 unit=mm
